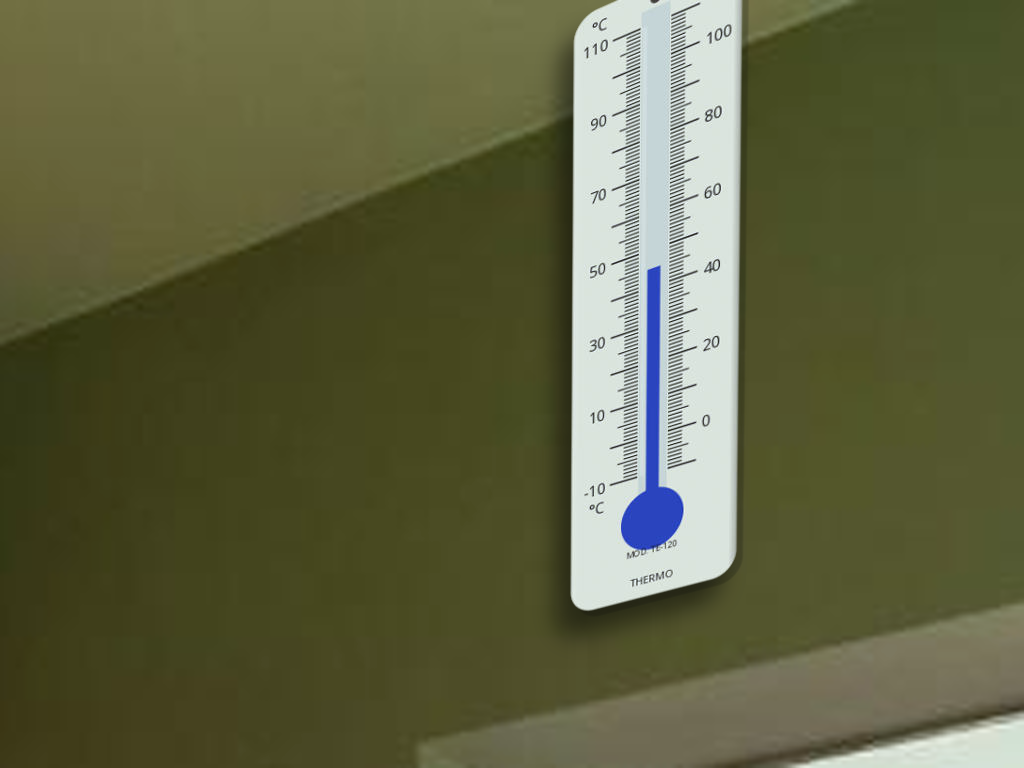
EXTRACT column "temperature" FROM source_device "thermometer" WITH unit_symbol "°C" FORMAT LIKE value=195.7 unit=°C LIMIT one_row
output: value=45 unit=°C
